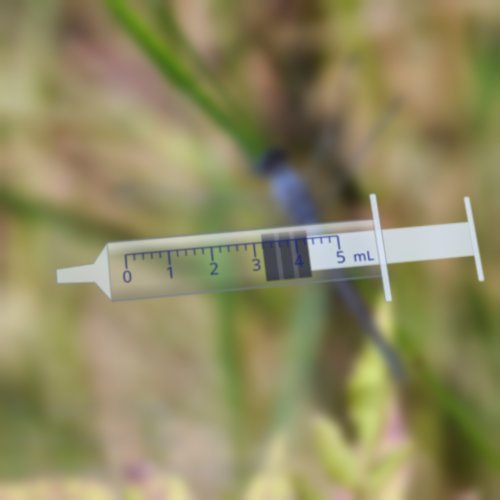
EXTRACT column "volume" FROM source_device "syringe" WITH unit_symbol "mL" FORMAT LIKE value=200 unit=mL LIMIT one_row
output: value=3.2 unit=mL
